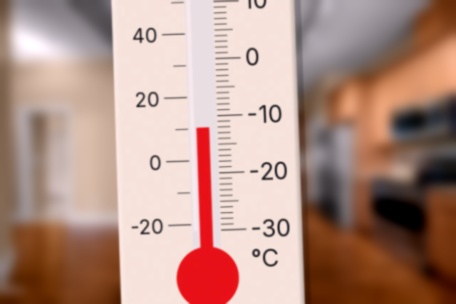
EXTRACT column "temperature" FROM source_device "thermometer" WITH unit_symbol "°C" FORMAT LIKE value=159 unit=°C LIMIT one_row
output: value=-12 unit=°C
